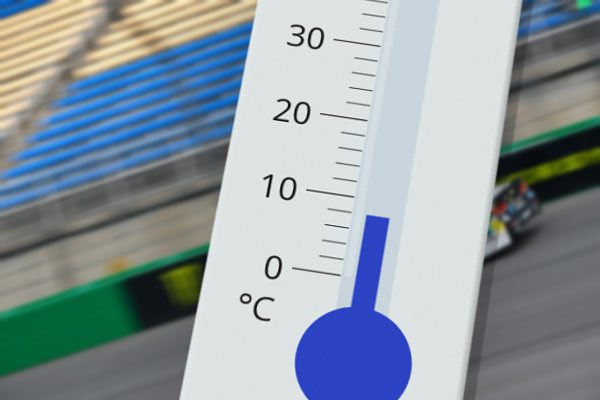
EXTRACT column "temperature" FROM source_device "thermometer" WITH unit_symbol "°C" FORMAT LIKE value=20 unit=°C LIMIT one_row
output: value=8 unit=°C
